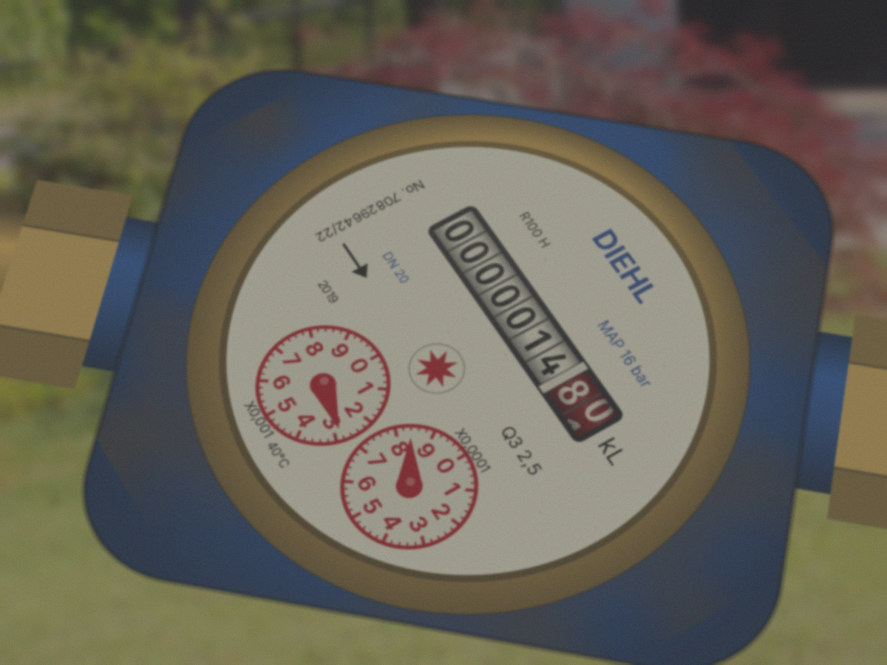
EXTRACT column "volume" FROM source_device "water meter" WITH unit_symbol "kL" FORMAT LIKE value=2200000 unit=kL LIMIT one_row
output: value=14.8028 unit=kL
